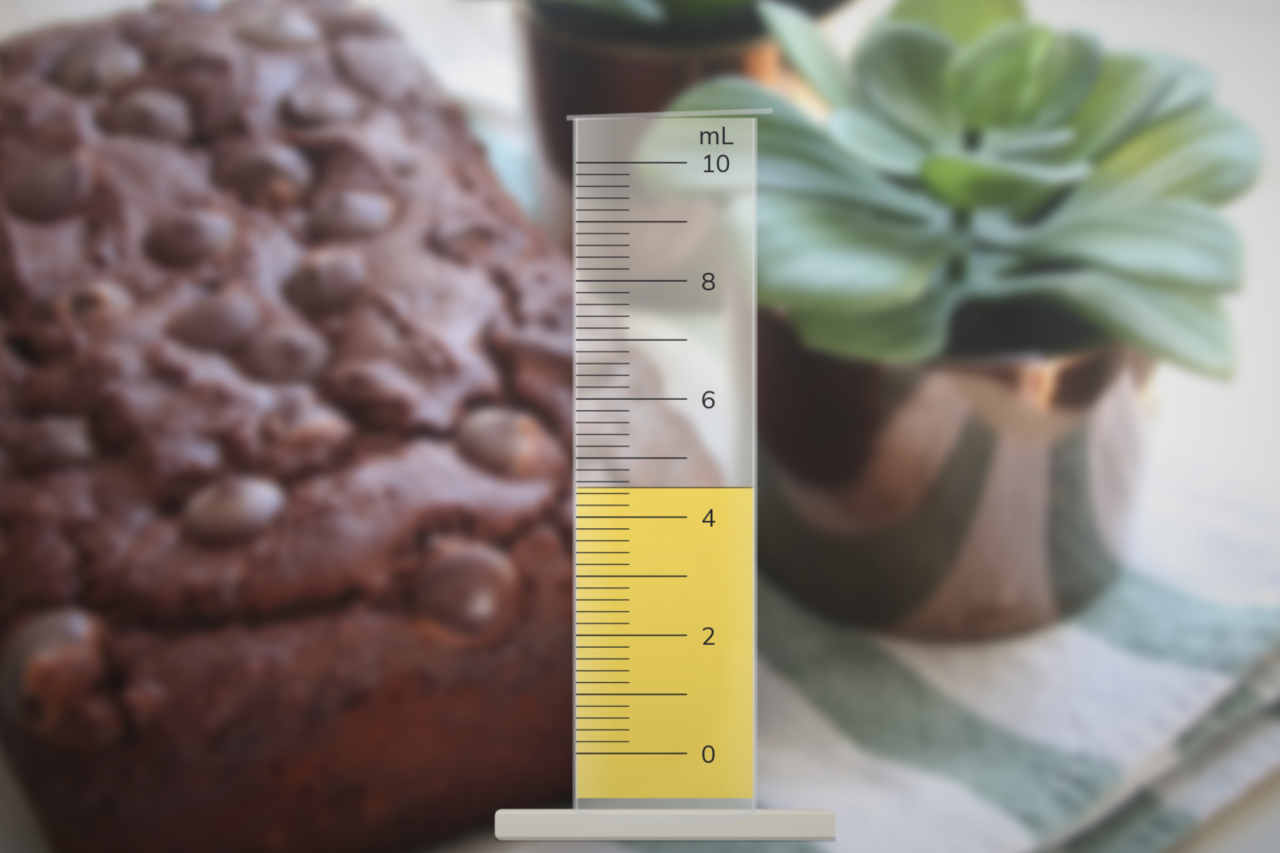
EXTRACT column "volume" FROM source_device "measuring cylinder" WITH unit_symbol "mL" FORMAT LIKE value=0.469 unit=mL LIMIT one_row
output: value=4.5 unit=mL
